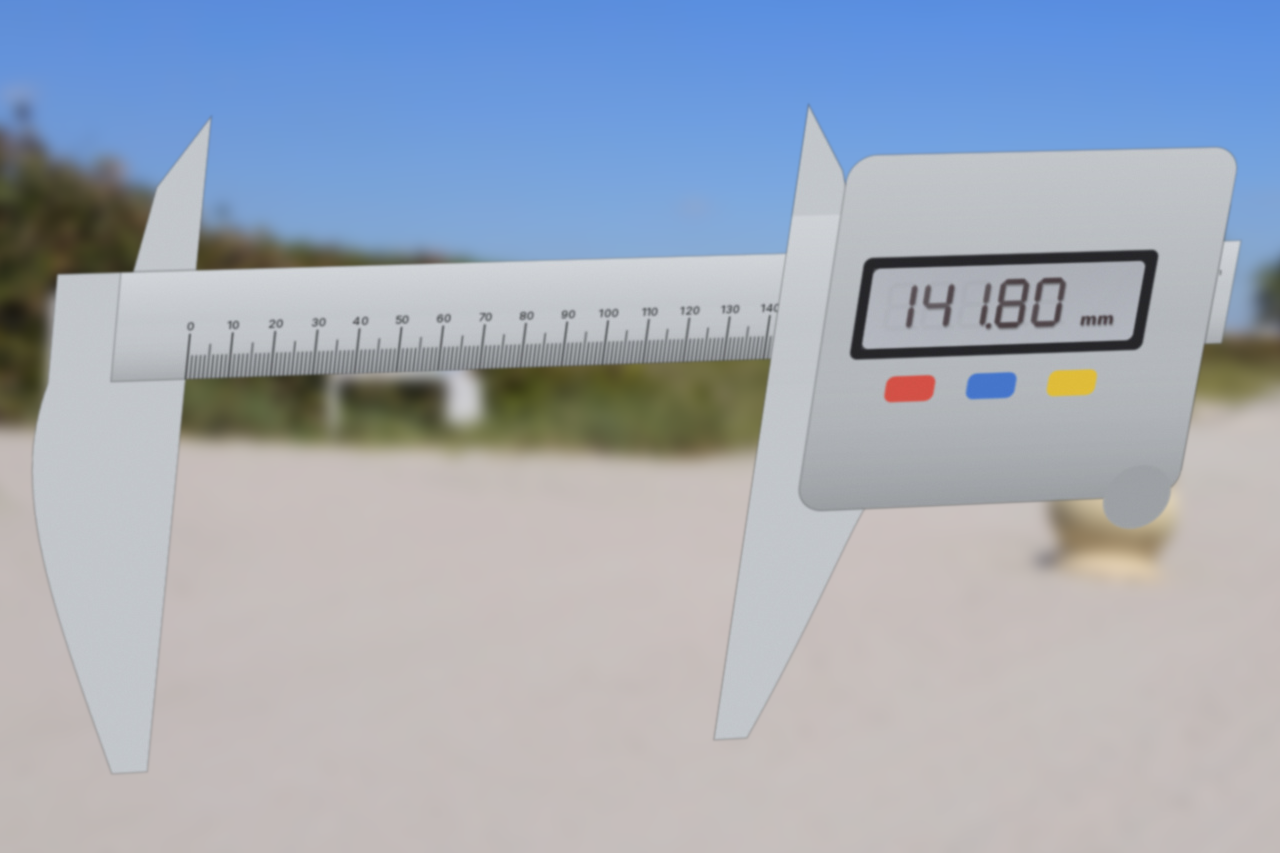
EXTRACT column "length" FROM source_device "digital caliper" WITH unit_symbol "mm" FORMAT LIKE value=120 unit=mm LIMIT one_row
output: value=141.80 unit=mm
